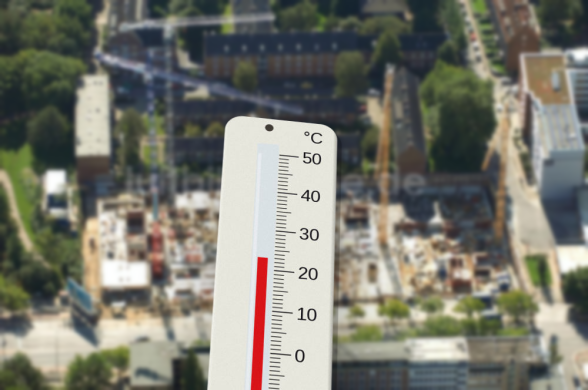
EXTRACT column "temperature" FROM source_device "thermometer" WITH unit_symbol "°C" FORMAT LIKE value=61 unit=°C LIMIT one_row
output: value=23 unit=°C
